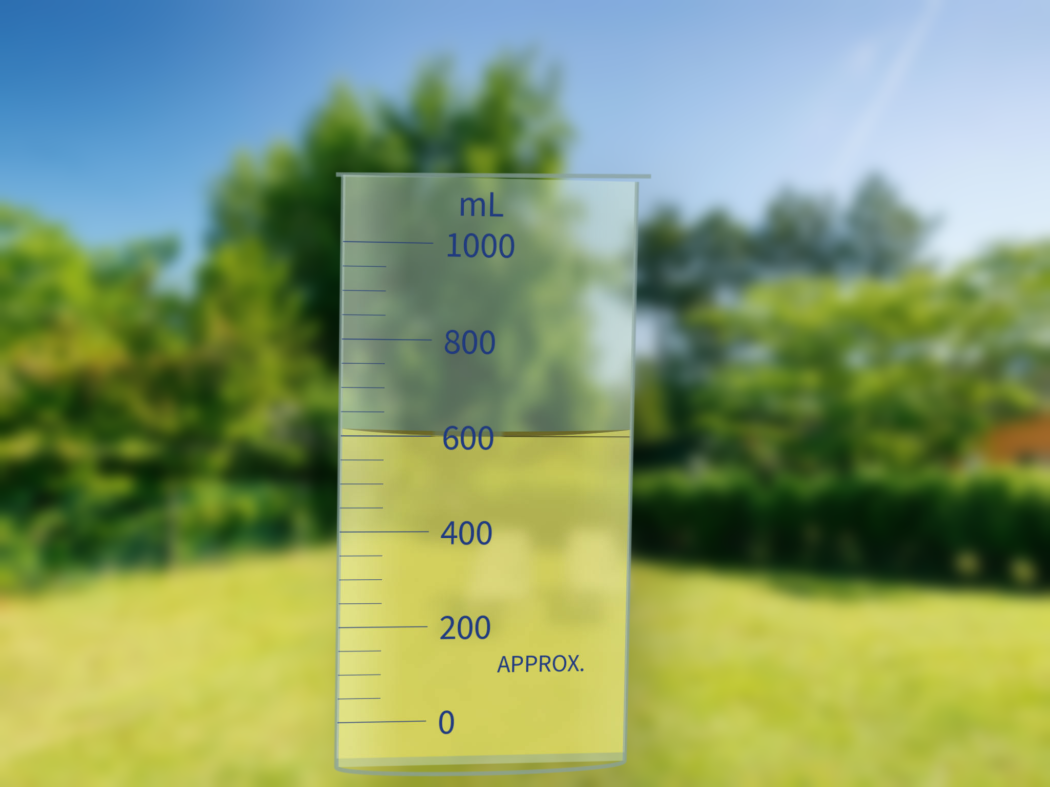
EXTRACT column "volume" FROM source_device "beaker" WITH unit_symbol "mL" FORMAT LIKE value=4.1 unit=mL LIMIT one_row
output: value=600 unit=mL
